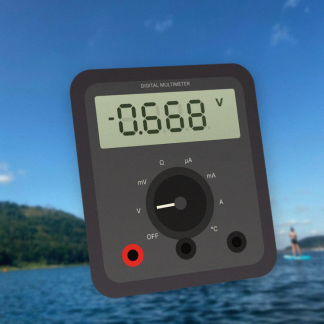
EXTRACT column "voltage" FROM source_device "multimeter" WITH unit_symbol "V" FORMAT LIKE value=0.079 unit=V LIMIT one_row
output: value=-0.668 unit=V
